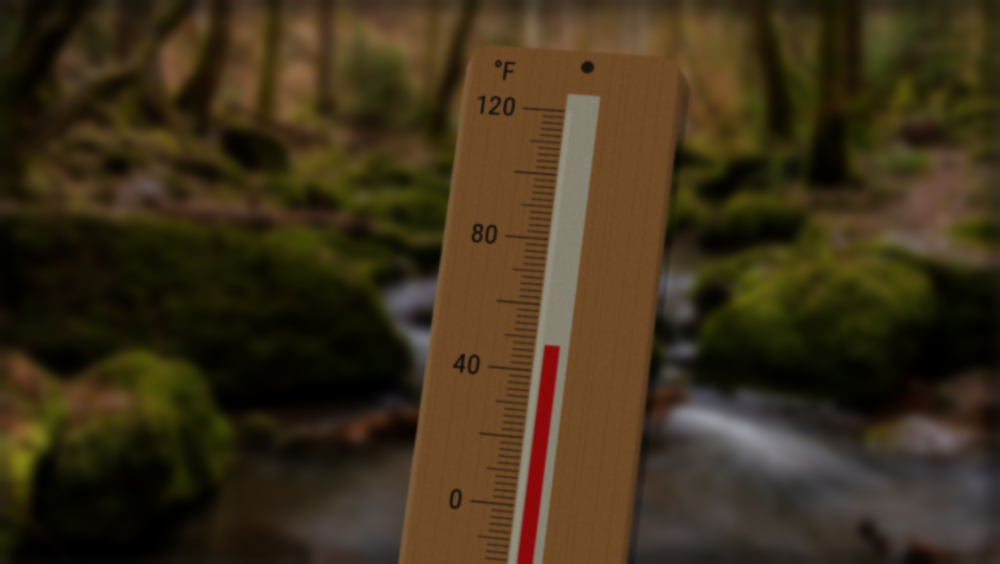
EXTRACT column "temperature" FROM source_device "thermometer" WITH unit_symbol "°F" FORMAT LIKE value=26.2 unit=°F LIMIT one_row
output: value=48 unit=°F
